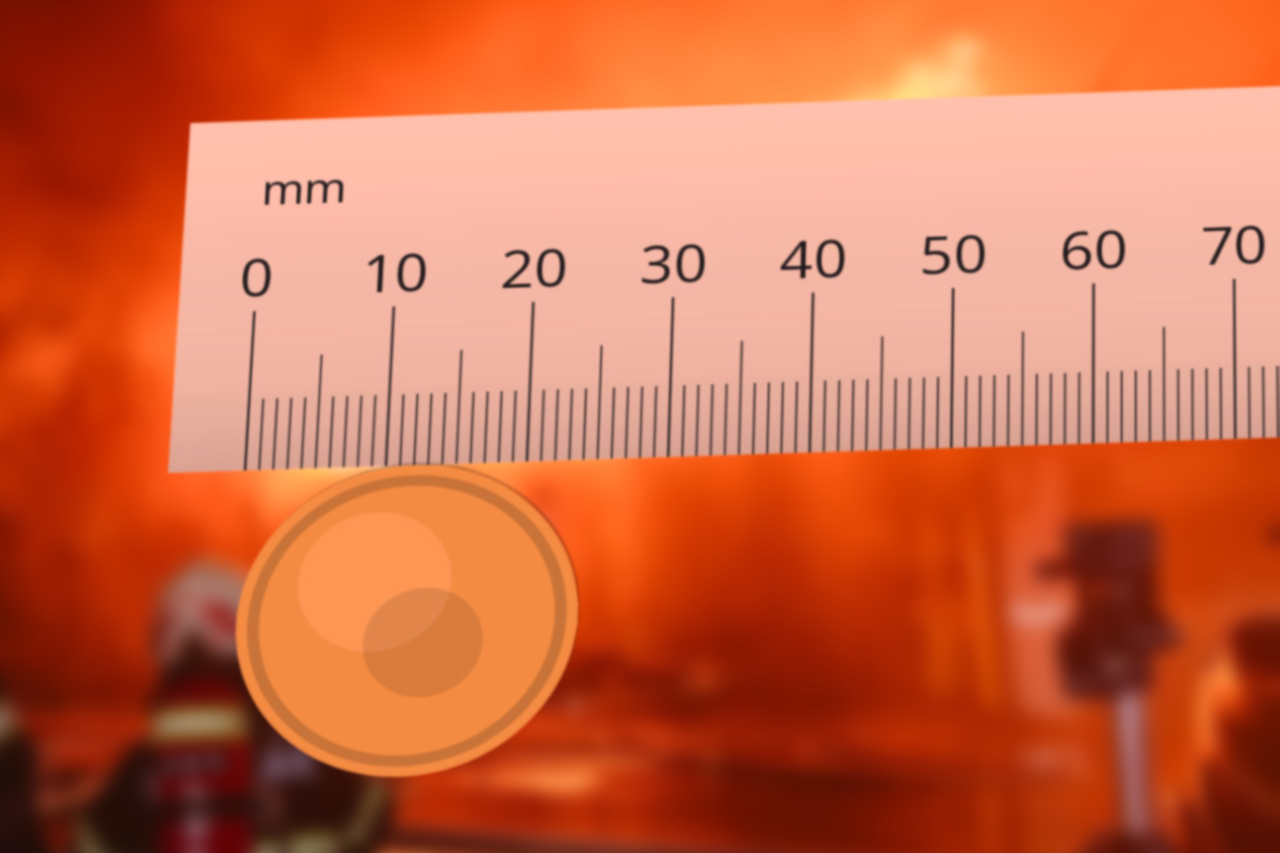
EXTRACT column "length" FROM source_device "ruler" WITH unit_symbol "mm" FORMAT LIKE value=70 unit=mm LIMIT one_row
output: value=24 unit=mm
